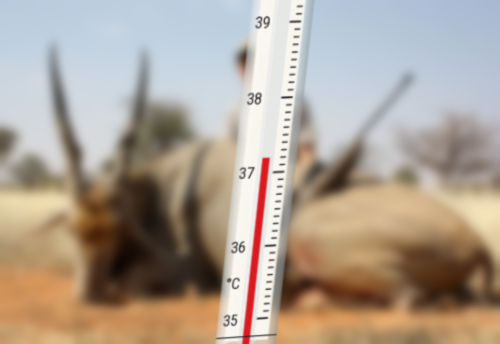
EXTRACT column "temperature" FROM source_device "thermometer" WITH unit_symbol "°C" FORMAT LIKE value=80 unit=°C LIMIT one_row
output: value=37.2 unit=°C
